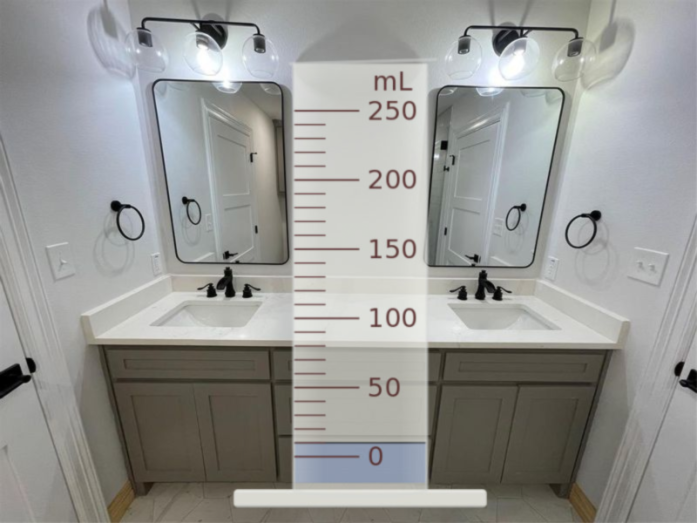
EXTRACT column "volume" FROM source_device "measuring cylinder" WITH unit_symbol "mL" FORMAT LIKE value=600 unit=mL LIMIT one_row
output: value=10 unit=mL
